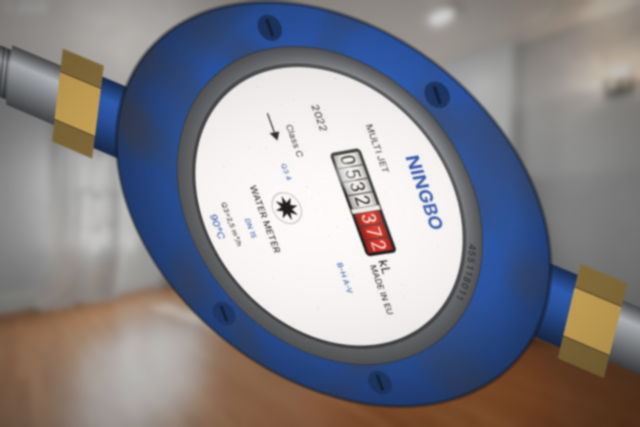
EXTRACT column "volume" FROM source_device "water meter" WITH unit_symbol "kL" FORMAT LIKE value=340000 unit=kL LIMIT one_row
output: value=532.372 unit=kL
